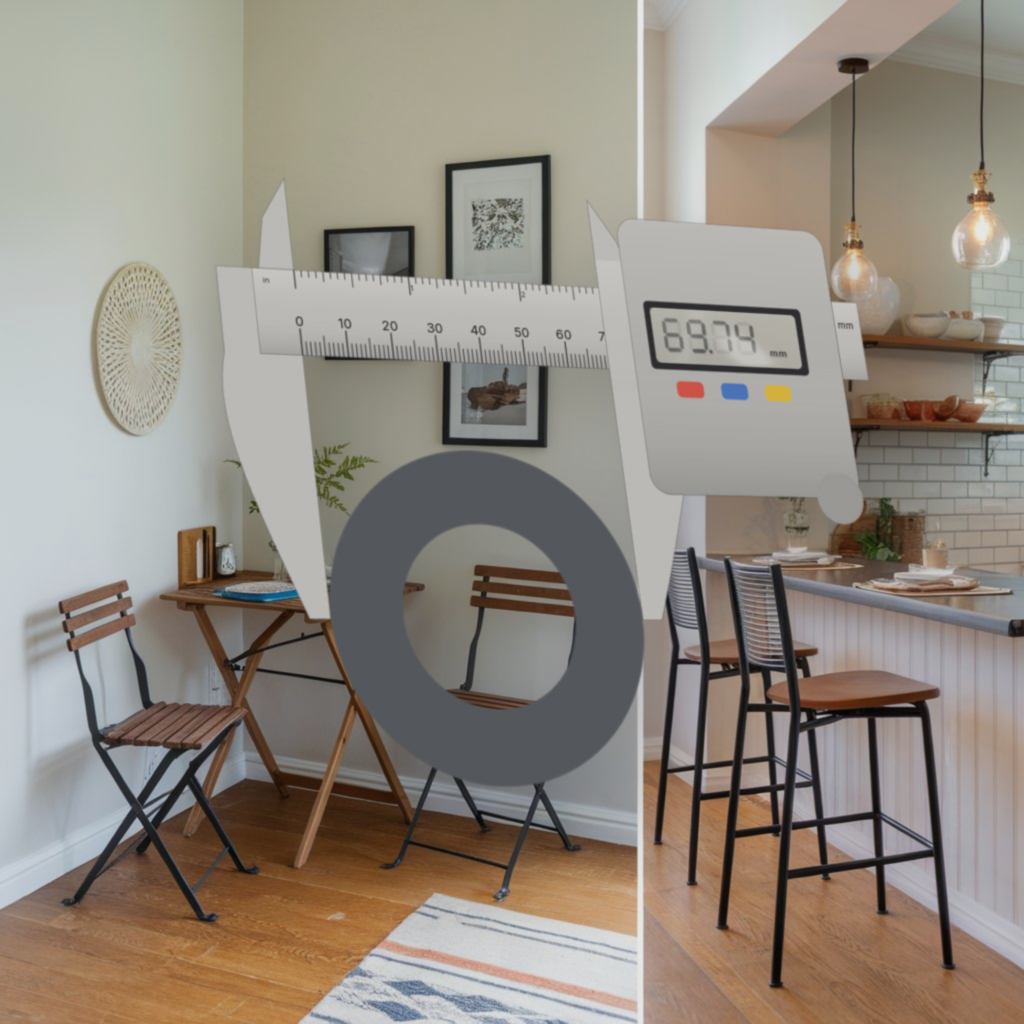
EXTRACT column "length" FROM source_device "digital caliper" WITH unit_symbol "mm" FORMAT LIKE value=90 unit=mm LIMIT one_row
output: value=69.74 unit=mm
